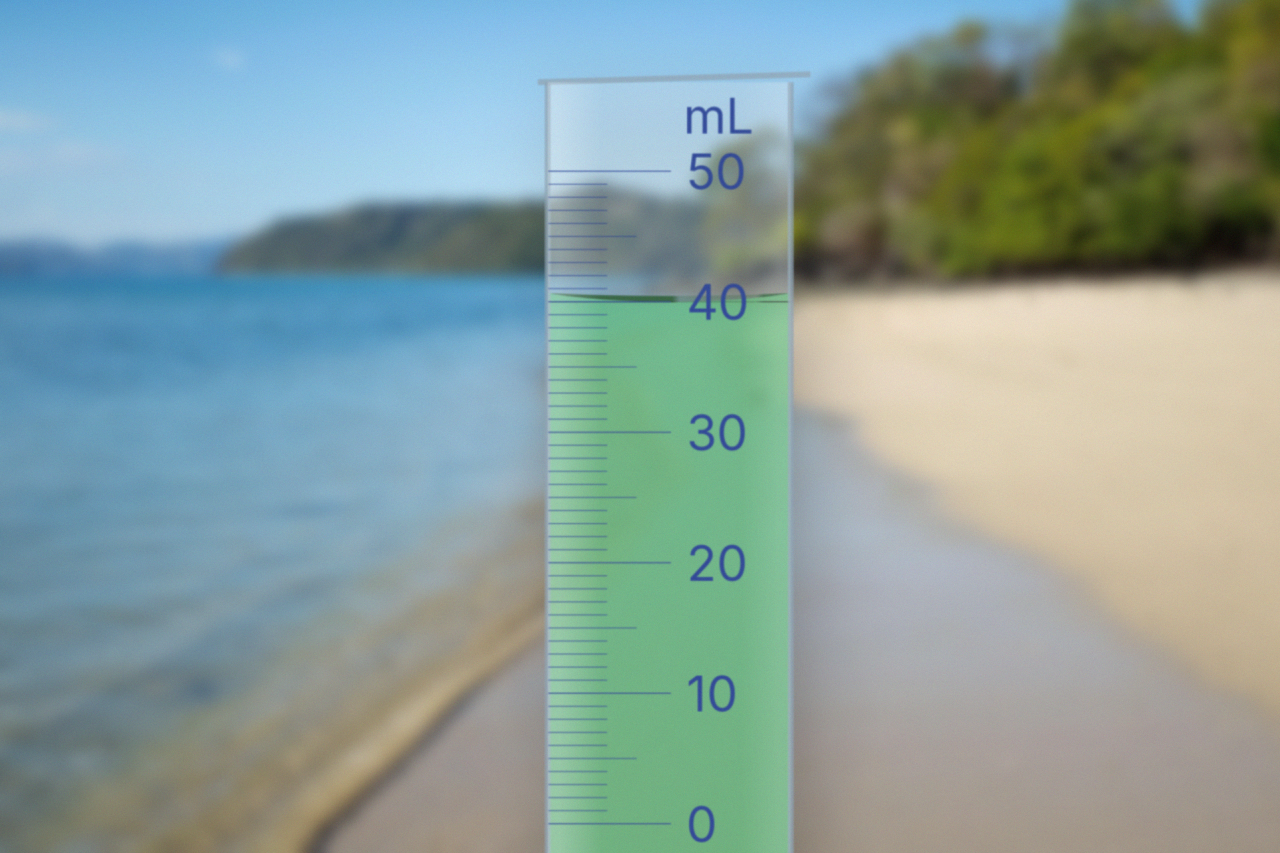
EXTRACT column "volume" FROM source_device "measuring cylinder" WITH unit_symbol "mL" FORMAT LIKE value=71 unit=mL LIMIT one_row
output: value=40 unit=mL
